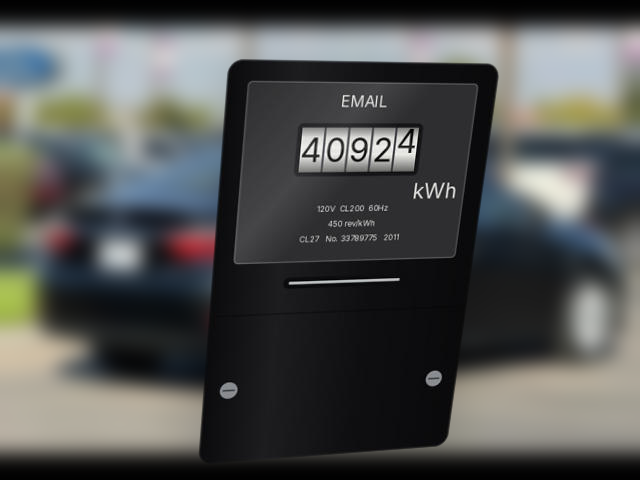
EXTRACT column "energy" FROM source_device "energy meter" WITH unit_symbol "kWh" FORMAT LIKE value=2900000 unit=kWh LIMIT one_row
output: value=40924 unit=kWh
